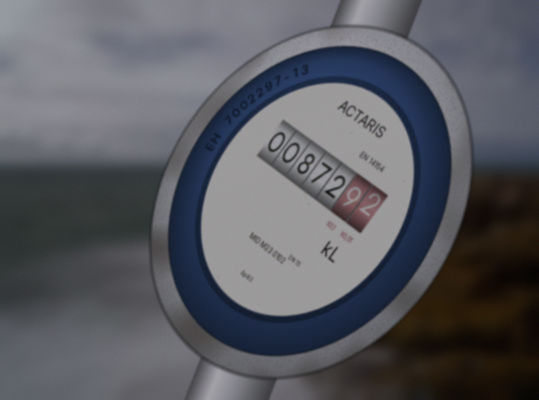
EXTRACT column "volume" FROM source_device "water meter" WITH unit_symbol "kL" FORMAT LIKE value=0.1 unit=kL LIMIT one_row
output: value=872.92 unit=kL
